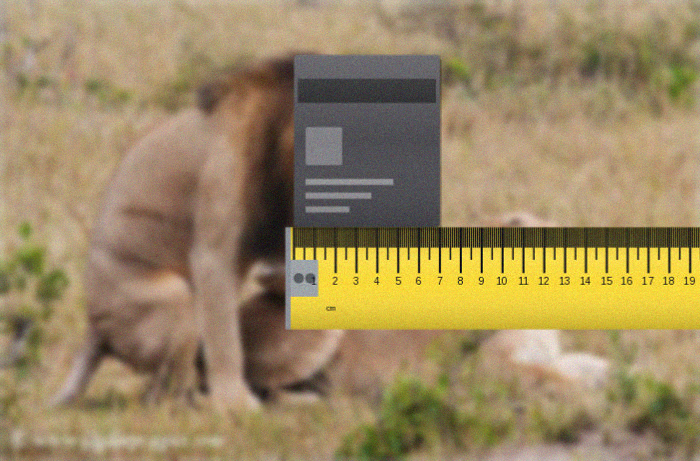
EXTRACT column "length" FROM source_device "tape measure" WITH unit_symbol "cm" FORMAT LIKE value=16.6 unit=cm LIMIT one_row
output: value=7 unit=cm
